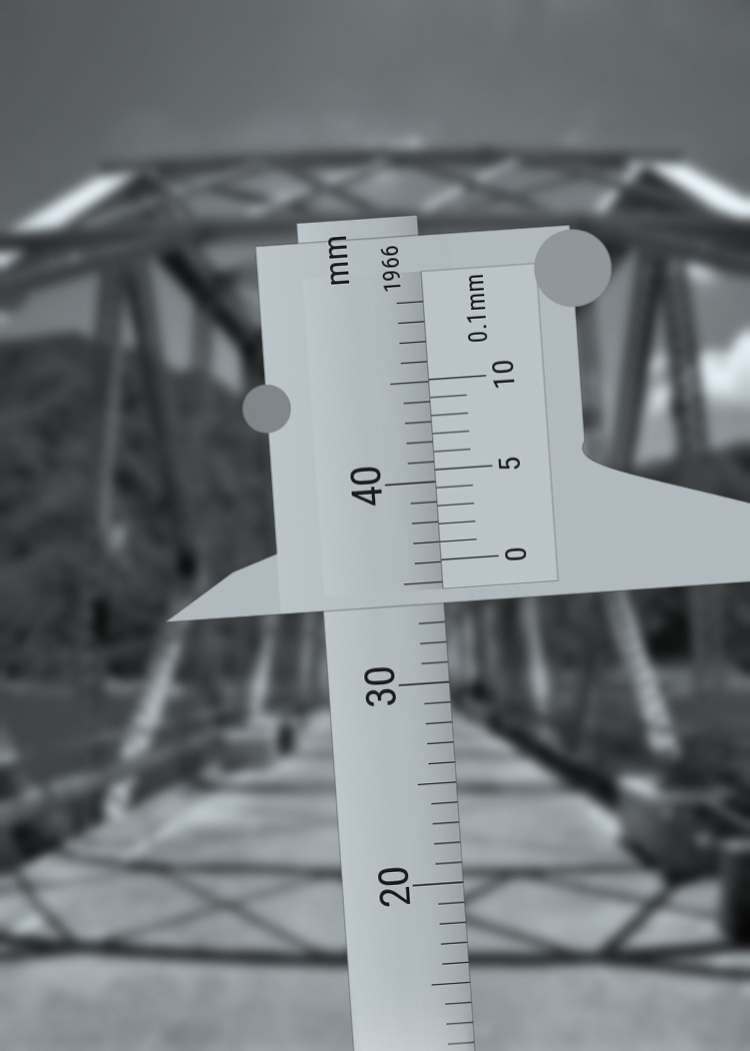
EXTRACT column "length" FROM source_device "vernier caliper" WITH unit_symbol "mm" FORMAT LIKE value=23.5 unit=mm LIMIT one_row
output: value=36.1 unit=mm
